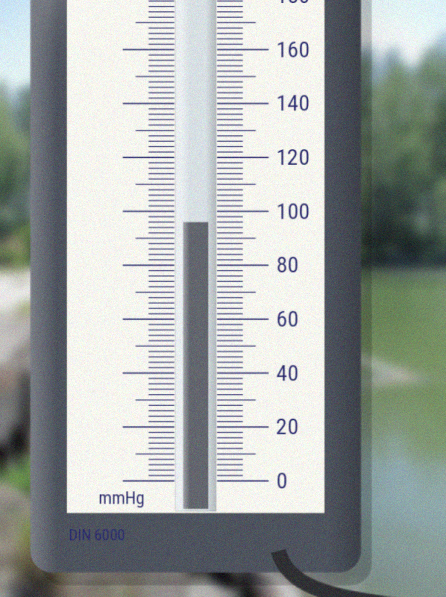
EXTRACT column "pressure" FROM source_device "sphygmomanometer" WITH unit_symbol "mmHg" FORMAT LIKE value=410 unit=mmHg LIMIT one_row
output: value=96 unit=mmHg
